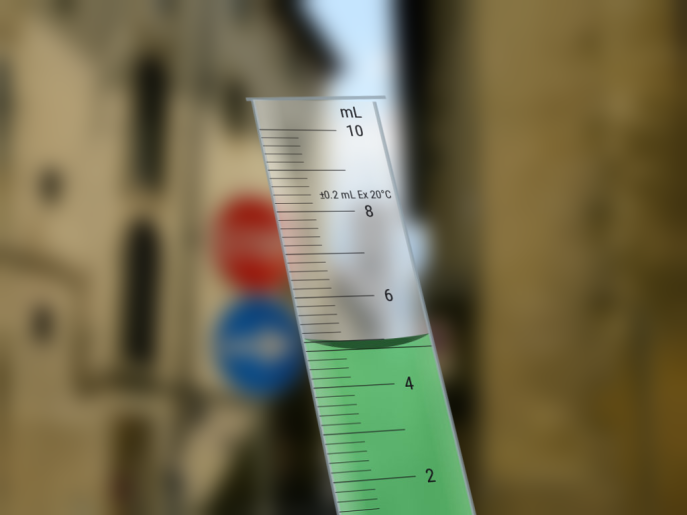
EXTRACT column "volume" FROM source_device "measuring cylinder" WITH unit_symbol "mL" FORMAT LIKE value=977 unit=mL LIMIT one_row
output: value=4.8 unit=mL
